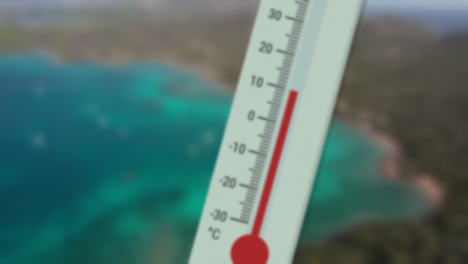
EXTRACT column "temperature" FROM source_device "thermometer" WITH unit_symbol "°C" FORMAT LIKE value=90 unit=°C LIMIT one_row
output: value=10 unit=°C
